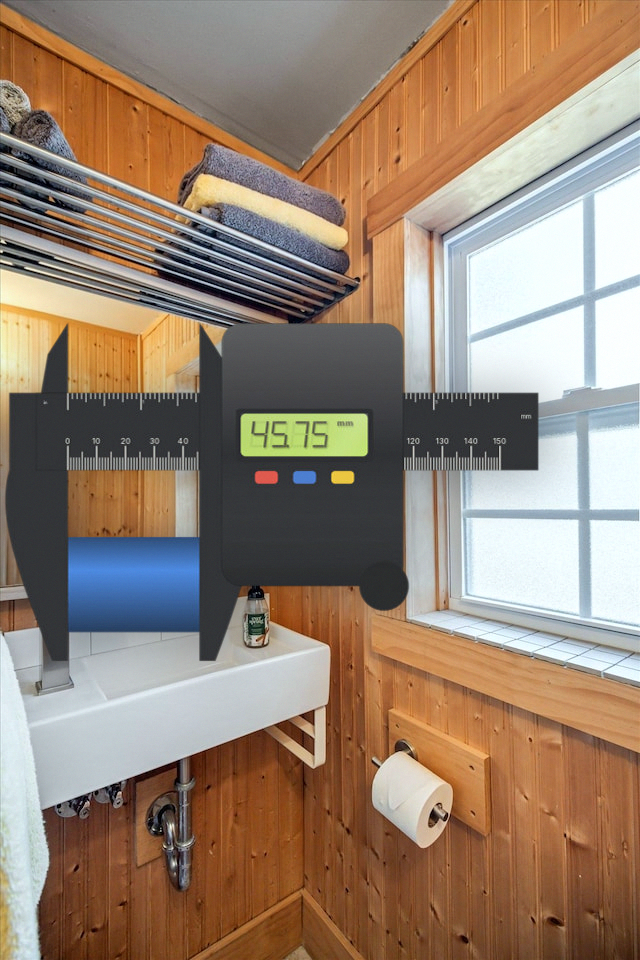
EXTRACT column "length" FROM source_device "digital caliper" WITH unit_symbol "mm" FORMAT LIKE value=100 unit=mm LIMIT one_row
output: value=45.75 unit=mm
